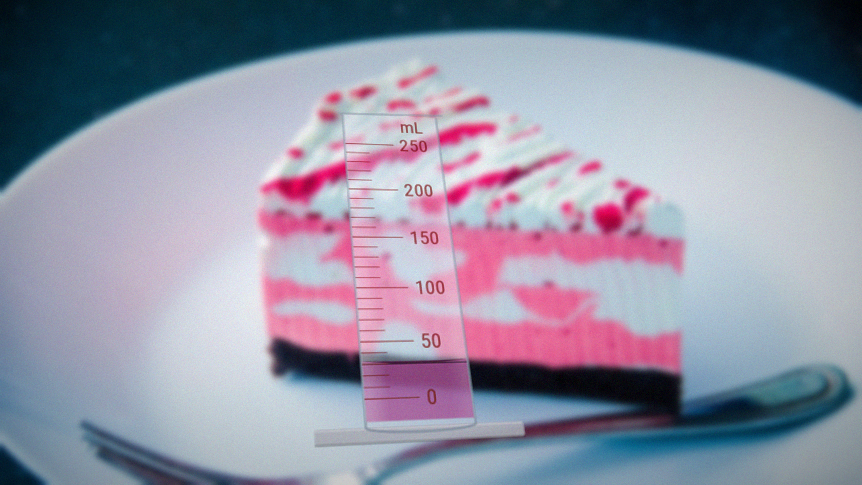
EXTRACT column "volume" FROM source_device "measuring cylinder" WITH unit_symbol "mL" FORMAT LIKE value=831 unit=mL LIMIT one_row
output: value=30 unit=mL
